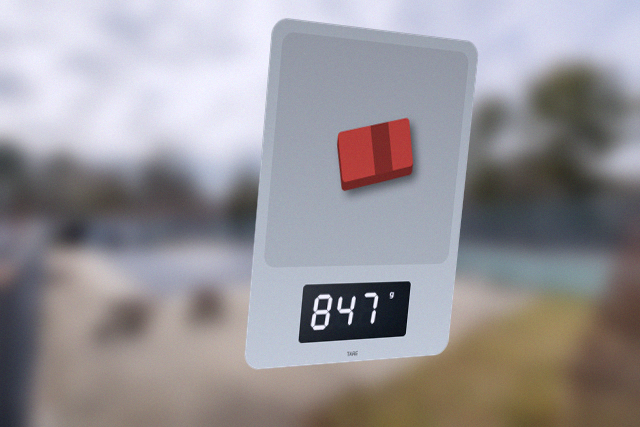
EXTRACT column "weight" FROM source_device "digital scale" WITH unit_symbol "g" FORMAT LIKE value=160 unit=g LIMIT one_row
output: value=847 unit=g
